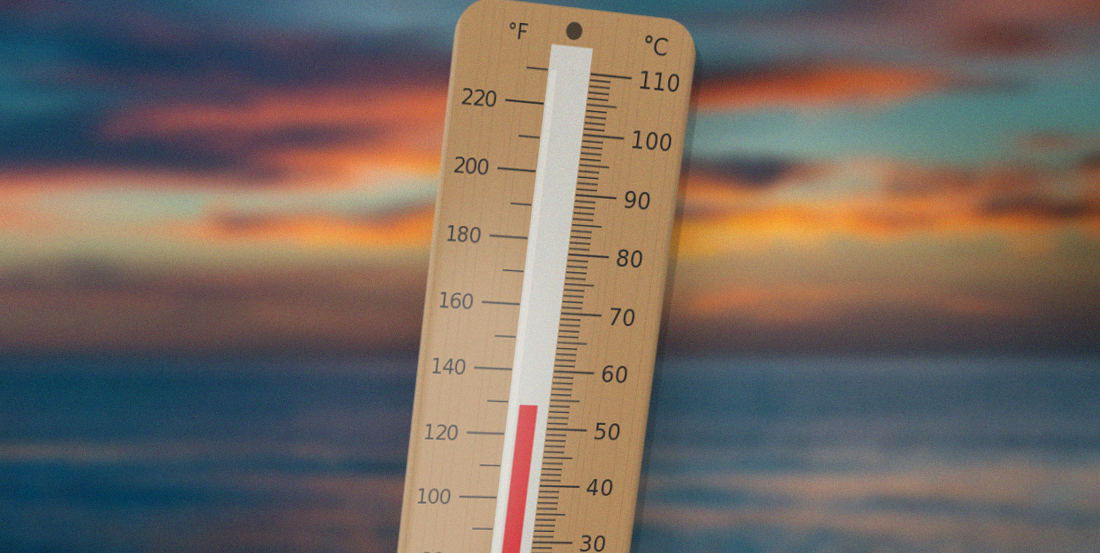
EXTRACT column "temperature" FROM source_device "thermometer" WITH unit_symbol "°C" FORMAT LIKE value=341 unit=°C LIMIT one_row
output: value=54 unit=°C
